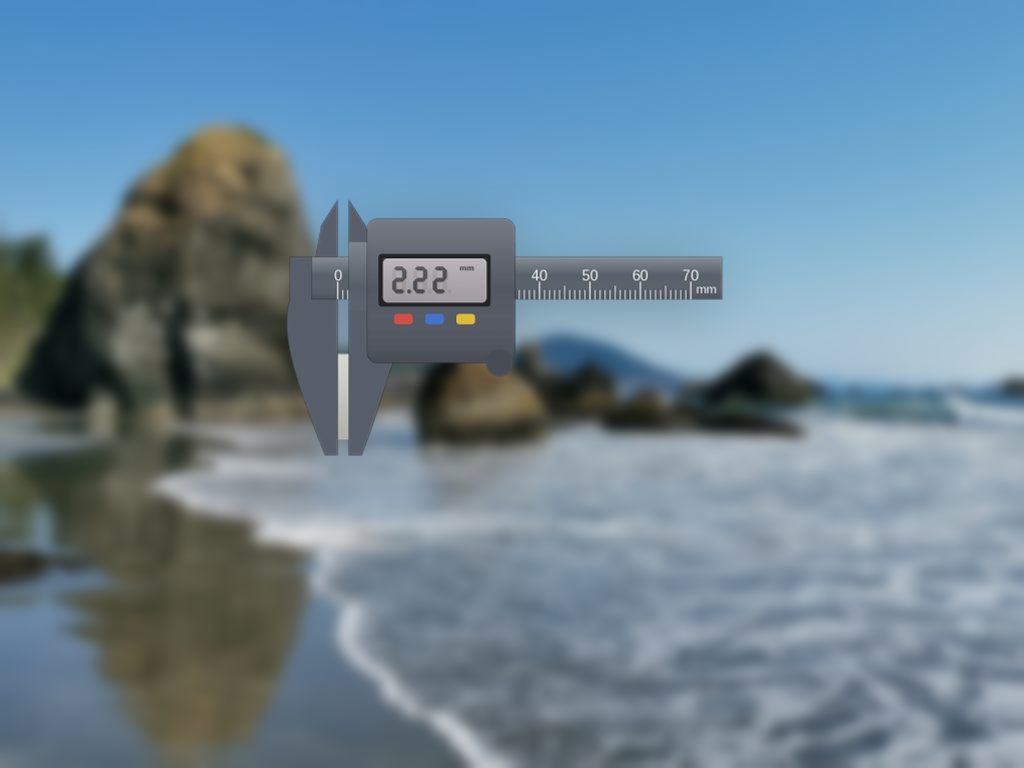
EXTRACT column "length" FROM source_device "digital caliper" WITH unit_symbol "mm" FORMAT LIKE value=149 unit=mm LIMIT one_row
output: value=2.22 unit=mm
